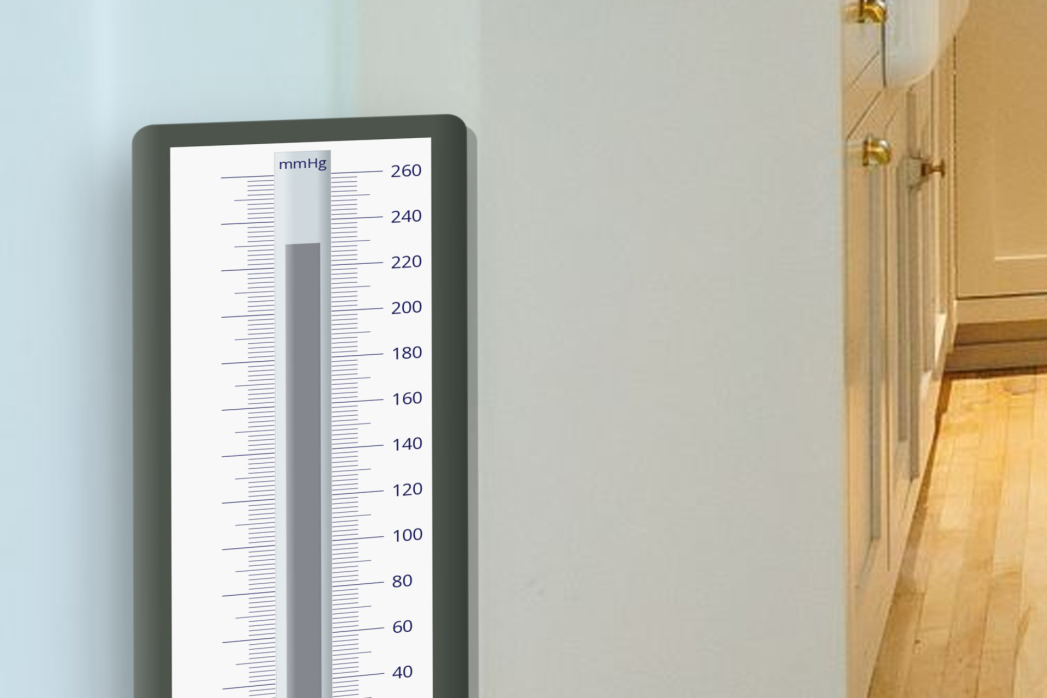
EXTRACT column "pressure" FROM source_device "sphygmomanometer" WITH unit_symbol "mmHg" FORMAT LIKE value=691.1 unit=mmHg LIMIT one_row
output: value=230 unit=mmHg
